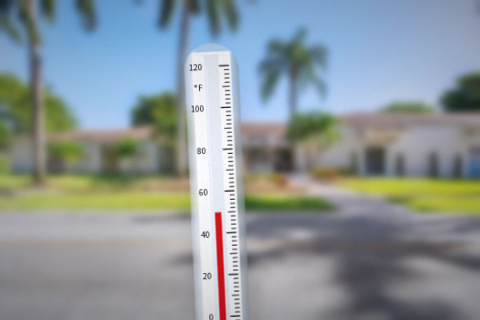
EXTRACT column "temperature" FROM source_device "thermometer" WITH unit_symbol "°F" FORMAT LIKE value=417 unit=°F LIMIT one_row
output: value=50 unit=°F
